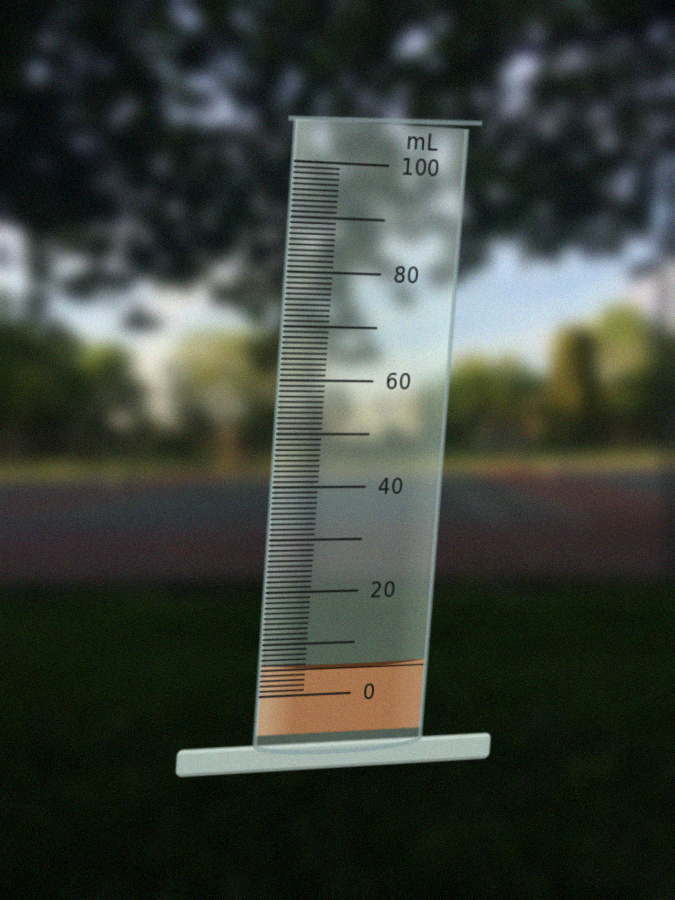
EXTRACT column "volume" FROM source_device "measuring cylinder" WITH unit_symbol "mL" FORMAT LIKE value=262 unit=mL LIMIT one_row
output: value=5 unit=mL
